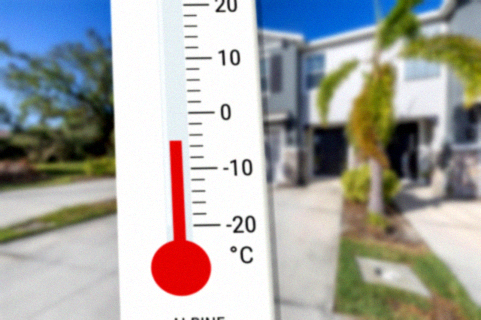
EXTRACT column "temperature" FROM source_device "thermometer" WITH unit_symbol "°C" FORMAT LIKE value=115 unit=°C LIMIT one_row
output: value=-5 unit=°C
